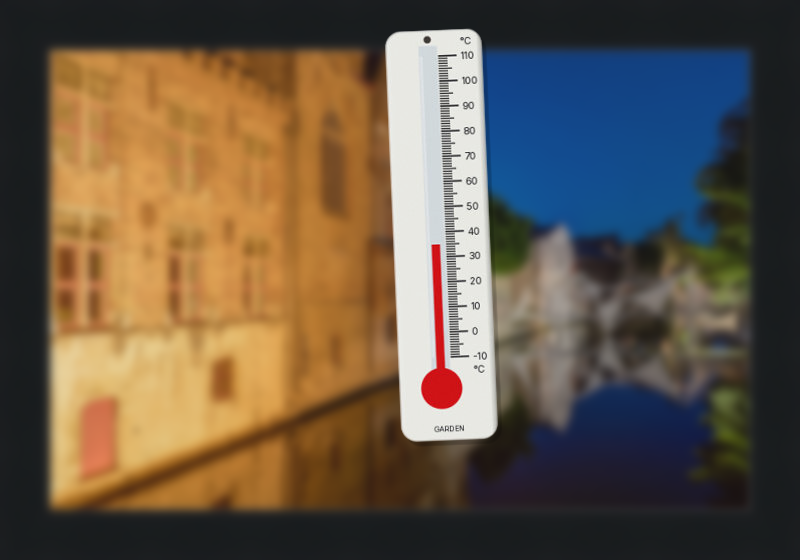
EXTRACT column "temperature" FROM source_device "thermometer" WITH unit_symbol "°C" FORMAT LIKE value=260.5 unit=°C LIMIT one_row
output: value=35 unit=°C
